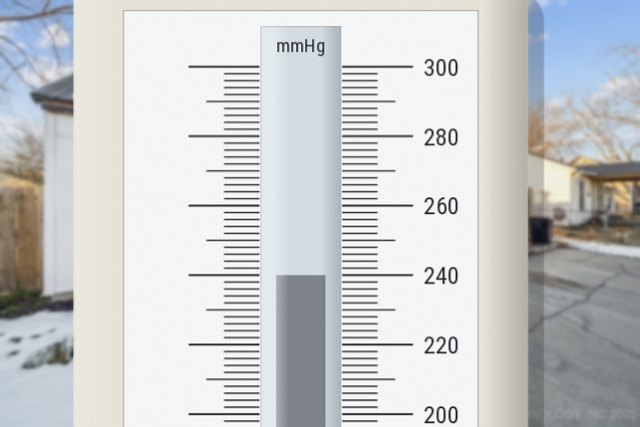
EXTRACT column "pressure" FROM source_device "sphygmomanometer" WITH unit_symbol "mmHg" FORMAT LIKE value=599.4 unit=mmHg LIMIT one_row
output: value=240 unit=mmHg
